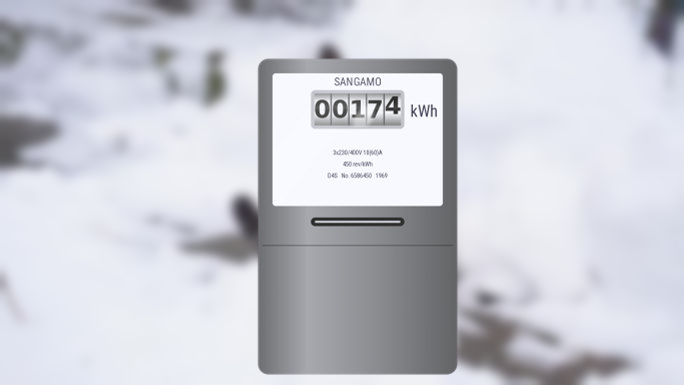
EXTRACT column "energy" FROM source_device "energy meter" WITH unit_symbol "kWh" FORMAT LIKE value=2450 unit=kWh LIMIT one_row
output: value=174 unit=kWh
